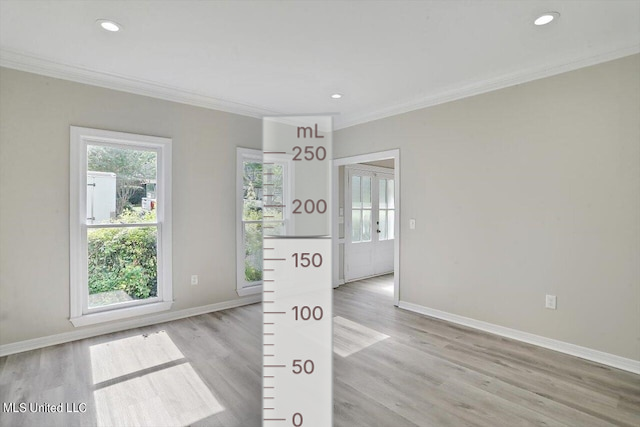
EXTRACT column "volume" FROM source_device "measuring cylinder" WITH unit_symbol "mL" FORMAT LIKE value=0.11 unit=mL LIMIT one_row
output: value=170 unit=mL
